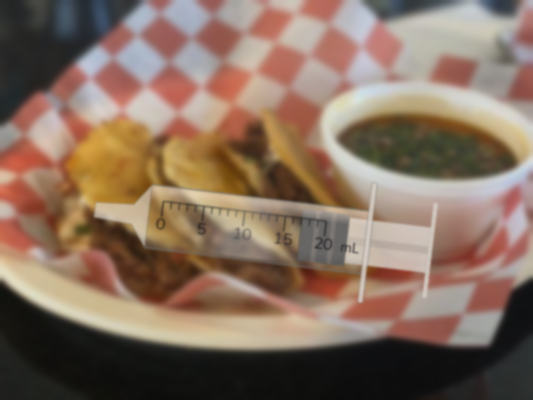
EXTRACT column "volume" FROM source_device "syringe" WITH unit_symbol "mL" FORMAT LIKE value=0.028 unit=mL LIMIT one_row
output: value=17 unit=mL
